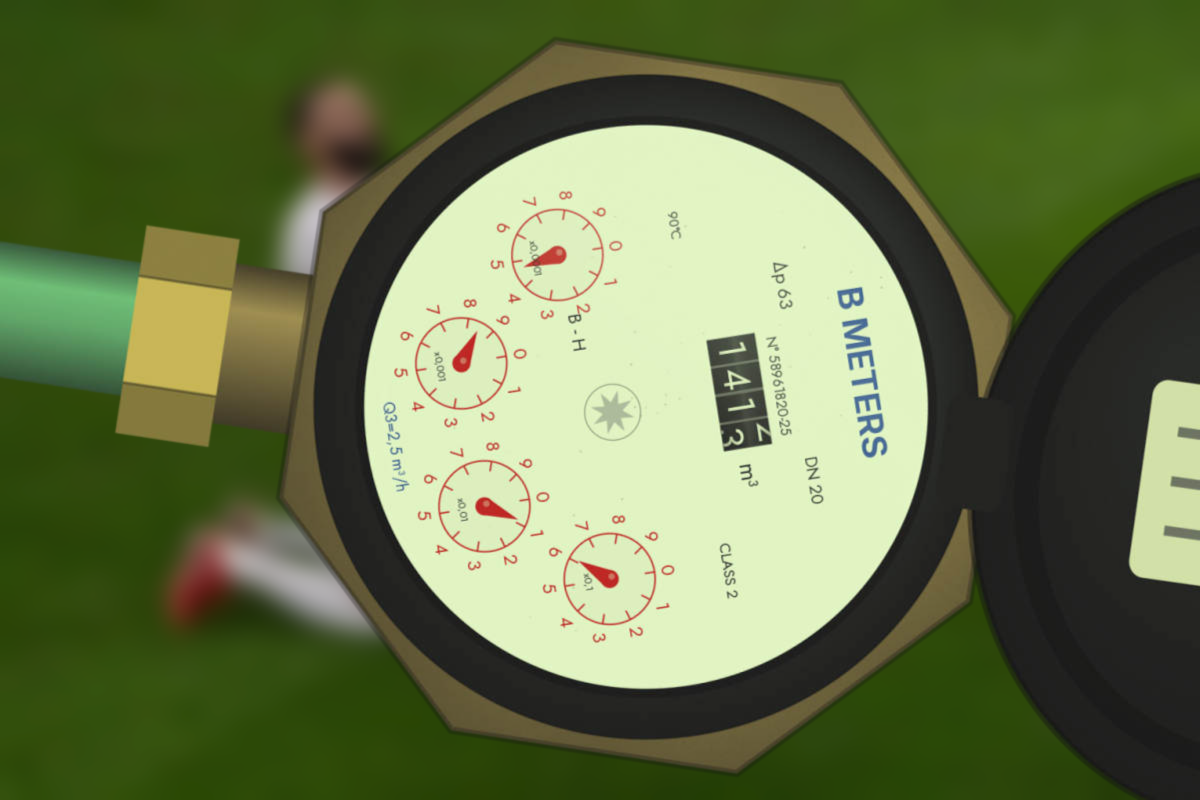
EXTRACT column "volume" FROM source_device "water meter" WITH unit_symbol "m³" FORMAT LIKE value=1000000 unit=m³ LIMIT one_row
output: value=1412.6084 unit=m³
